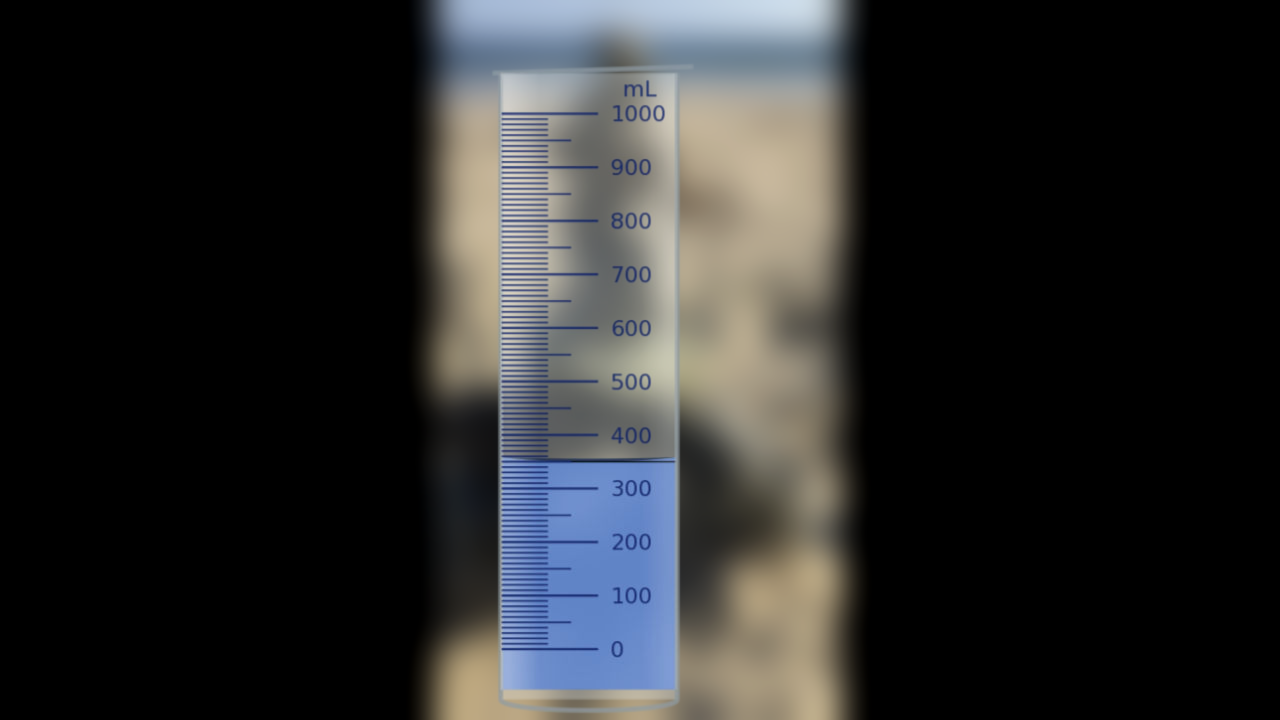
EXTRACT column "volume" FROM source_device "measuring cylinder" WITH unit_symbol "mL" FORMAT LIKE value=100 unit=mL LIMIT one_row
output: value=350 unit=mL
